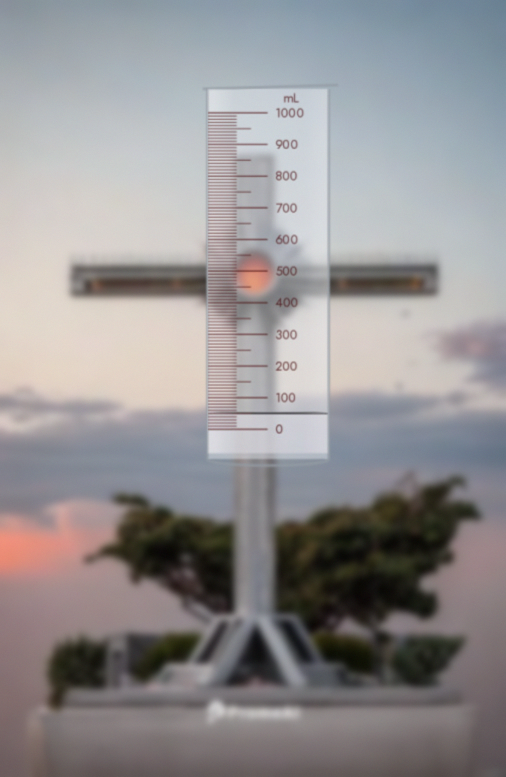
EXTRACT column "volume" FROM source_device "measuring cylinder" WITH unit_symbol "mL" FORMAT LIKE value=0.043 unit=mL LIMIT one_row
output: value=50 unit=mL
